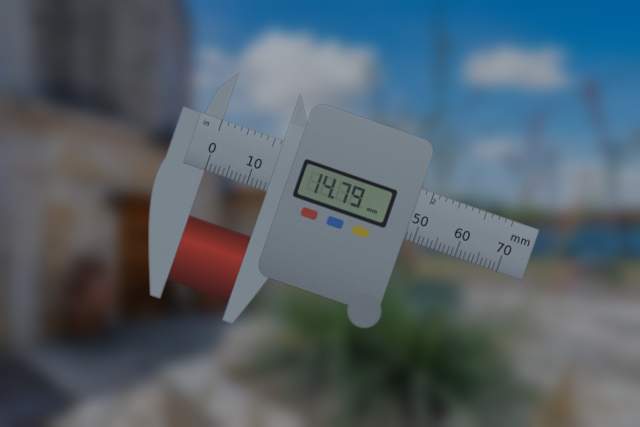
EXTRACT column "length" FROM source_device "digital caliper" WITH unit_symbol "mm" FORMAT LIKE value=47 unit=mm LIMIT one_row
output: value=14.79 unit=mm
